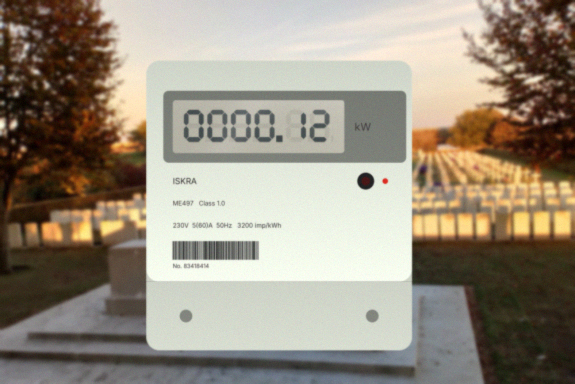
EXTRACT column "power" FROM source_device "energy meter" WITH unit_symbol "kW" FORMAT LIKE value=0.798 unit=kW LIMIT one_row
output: value=0.12 unit=kW
